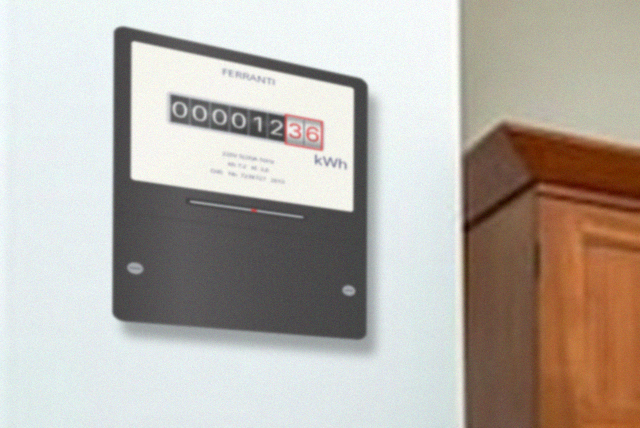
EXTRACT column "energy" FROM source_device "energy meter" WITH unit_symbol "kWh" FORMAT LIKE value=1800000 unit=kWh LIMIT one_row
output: value=12.36 unit=kWh
